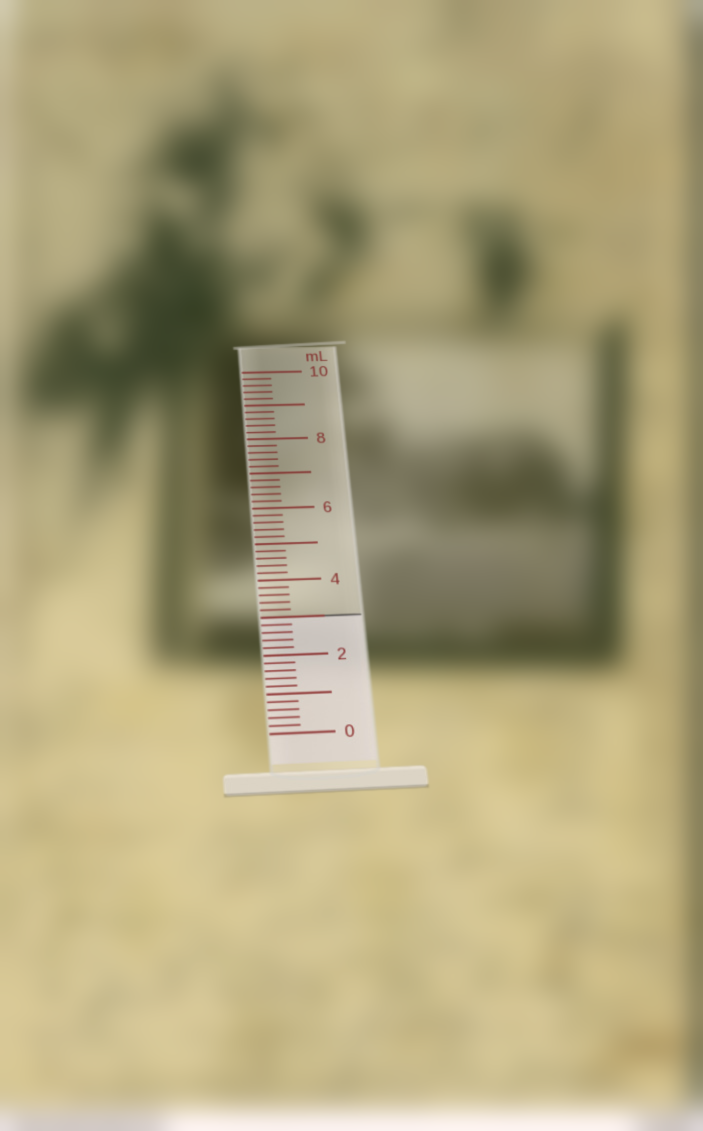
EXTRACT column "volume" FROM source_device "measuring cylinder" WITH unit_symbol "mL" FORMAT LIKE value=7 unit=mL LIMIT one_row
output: value=3 unit=mL
